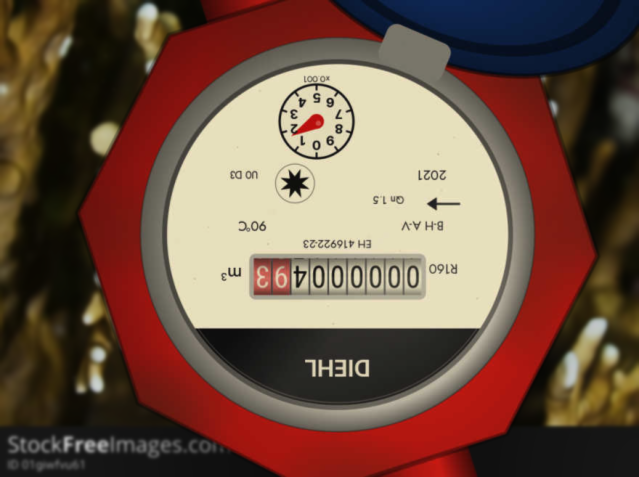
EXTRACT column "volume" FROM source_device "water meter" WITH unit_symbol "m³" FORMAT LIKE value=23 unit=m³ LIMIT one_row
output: value=4.931 unit=m³
